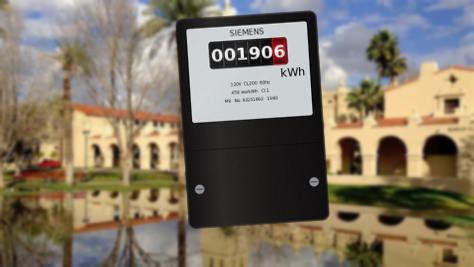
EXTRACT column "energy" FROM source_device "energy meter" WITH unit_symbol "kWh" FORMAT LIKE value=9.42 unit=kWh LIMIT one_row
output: value=190.6 unit=kWh
